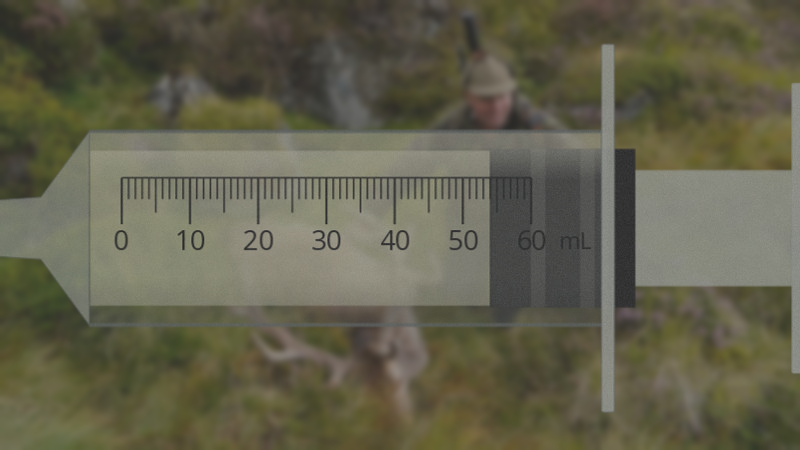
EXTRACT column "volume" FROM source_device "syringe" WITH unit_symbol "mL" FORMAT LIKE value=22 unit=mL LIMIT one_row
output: value=54 unit=mL
